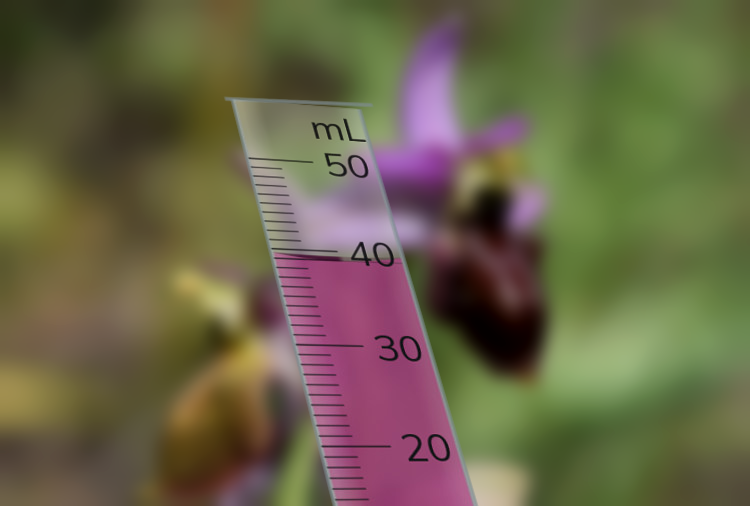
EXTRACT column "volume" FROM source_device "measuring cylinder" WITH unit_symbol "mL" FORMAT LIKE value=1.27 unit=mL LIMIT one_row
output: value=39 unit=mL
